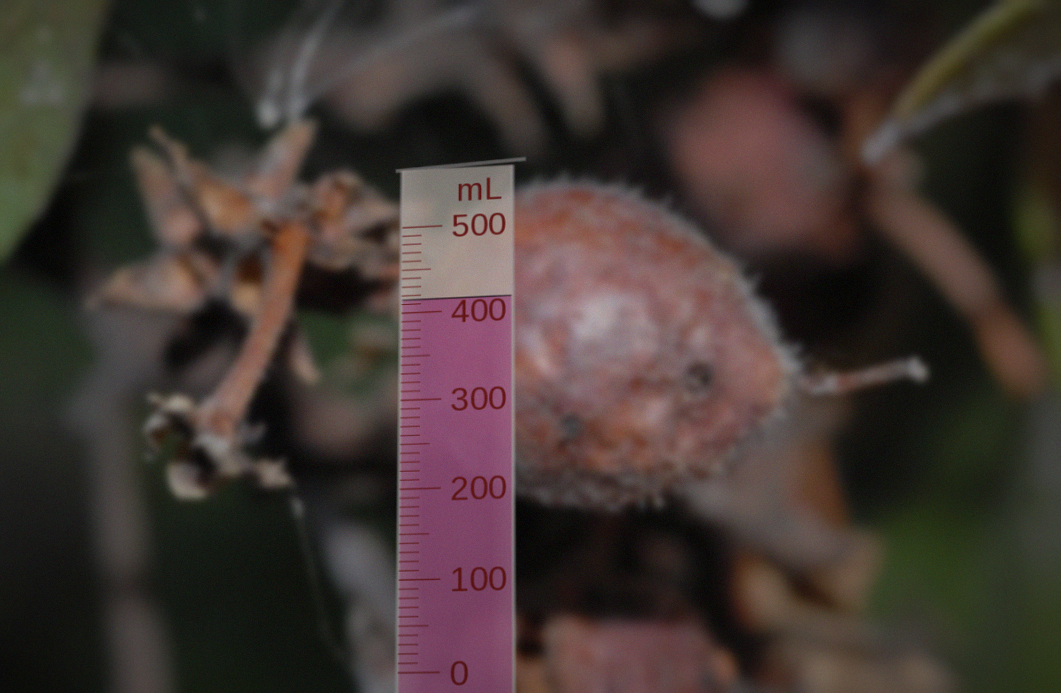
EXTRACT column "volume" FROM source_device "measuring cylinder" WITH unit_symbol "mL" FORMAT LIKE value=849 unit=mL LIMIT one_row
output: value=415 unit=mL
